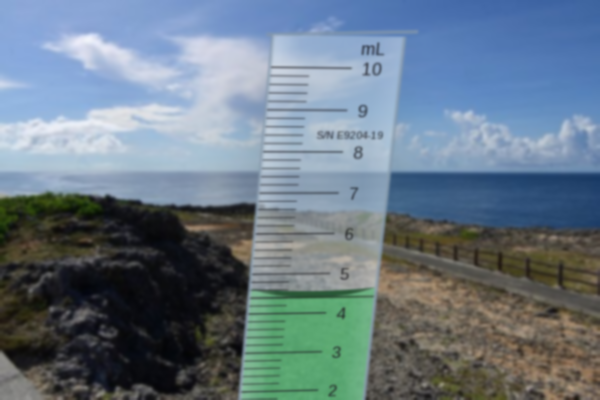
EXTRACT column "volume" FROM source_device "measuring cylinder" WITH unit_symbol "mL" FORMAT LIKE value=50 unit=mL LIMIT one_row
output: value=4.4 unit=mL
